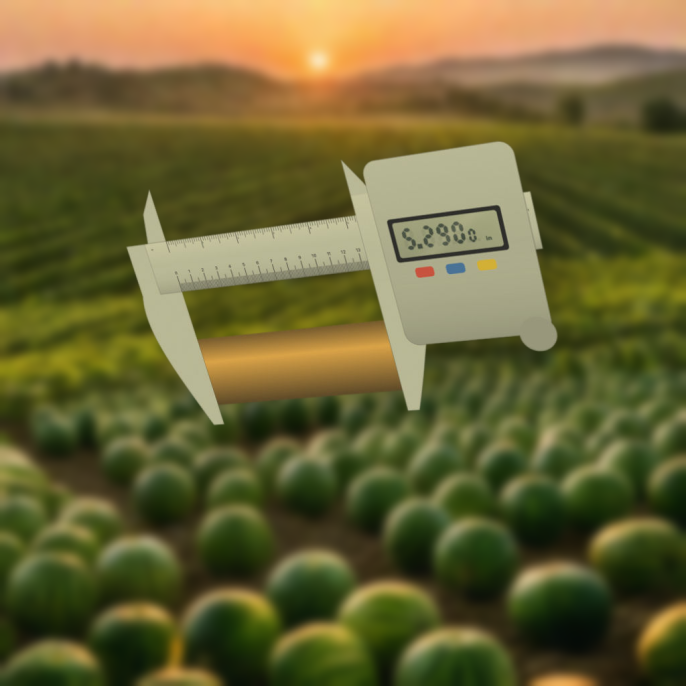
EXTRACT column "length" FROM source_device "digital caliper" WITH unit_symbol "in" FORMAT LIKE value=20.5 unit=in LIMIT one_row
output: value=5.2900 unit=in
